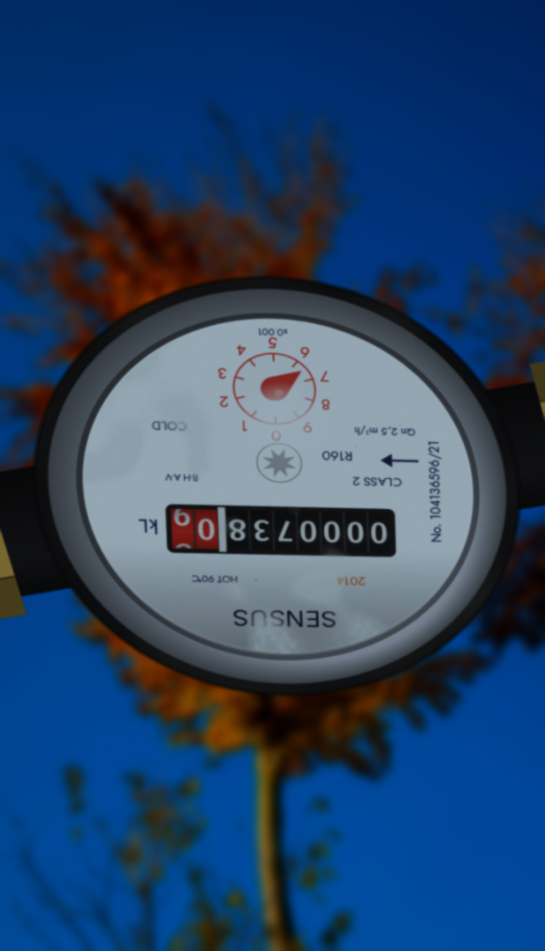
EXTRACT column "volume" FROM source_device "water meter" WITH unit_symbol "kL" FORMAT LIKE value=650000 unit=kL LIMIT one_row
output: value=738.086 unit=kL
